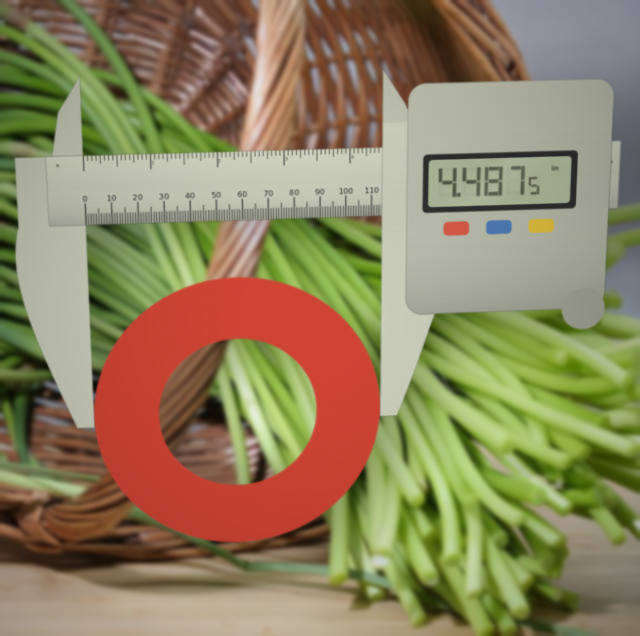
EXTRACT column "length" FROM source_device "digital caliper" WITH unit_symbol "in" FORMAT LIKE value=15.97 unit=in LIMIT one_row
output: value=4.4875 unit=in
